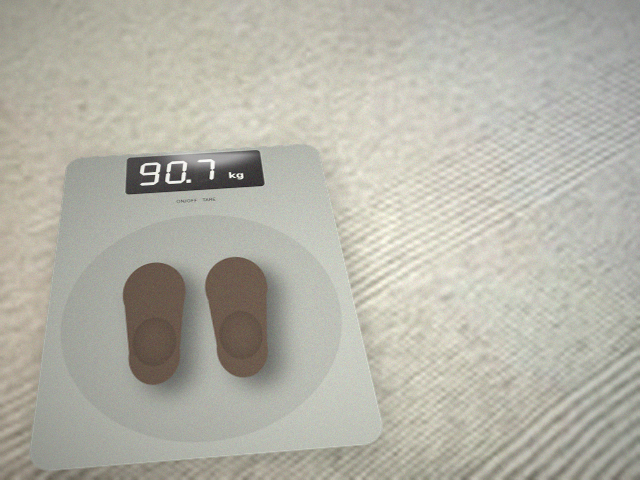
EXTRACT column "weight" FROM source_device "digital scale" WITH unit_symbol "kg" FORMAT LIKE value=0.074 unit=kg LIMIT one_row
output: value=90.7 unit=kg
